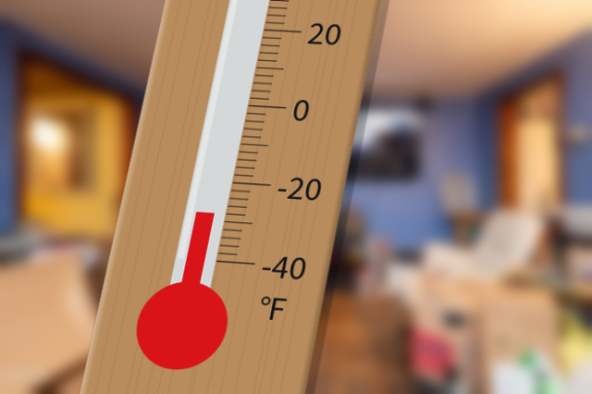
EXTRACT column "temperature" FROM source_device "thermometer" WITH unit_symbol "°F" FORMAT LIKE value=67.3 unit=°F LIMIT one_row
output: value=-28 unit=°F
